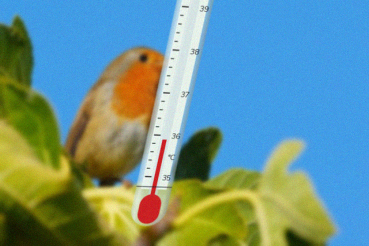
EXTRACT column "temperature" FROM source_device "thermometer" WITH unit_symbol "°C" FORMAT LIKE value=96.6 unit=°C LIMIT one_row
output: value=35.9 unit=°C
